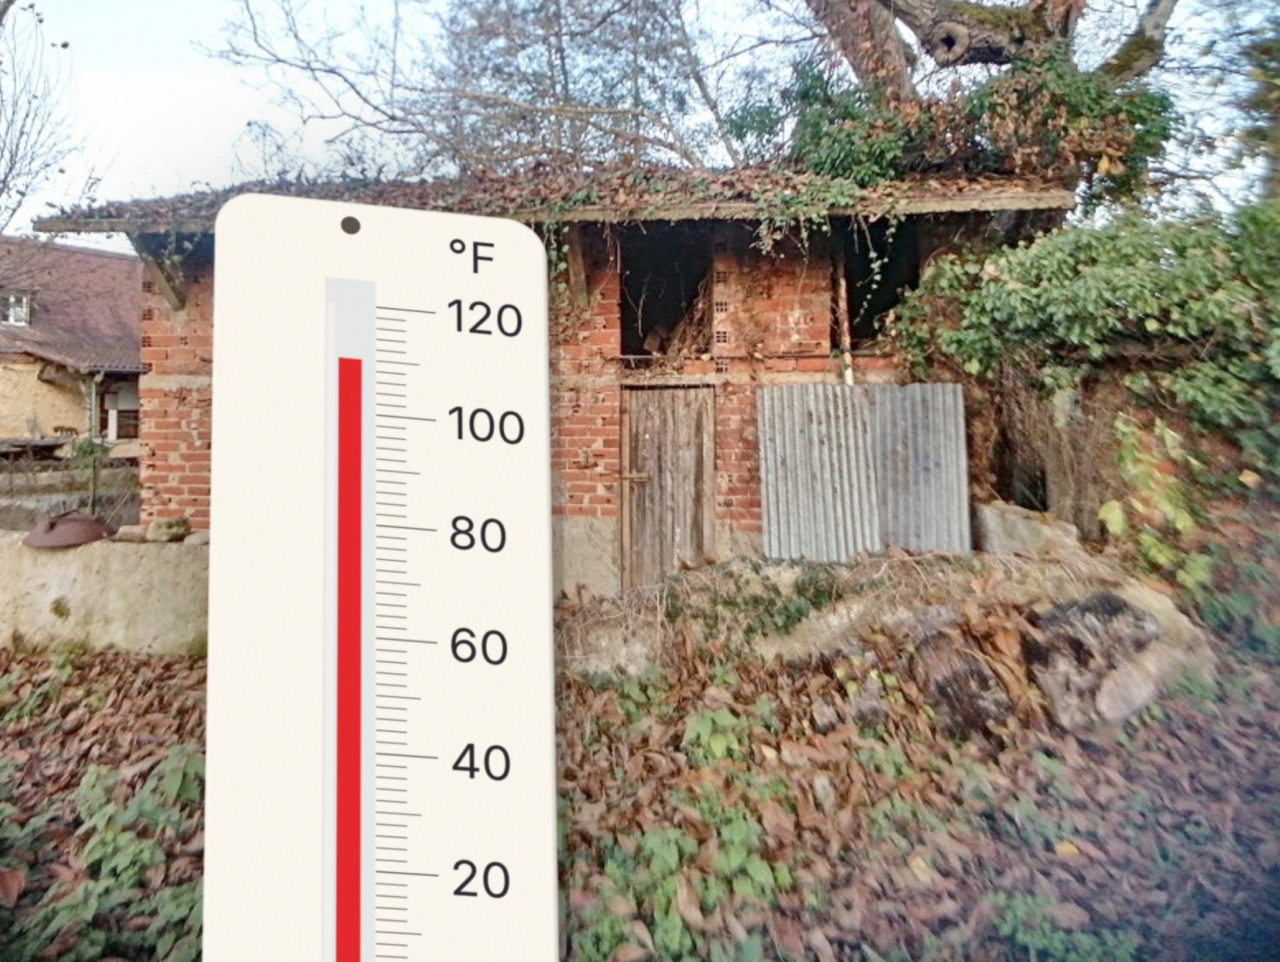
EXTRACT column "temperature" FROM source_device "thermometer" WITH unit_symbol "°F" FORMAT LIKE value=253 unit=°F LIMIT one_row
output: value=110 unit=°F
